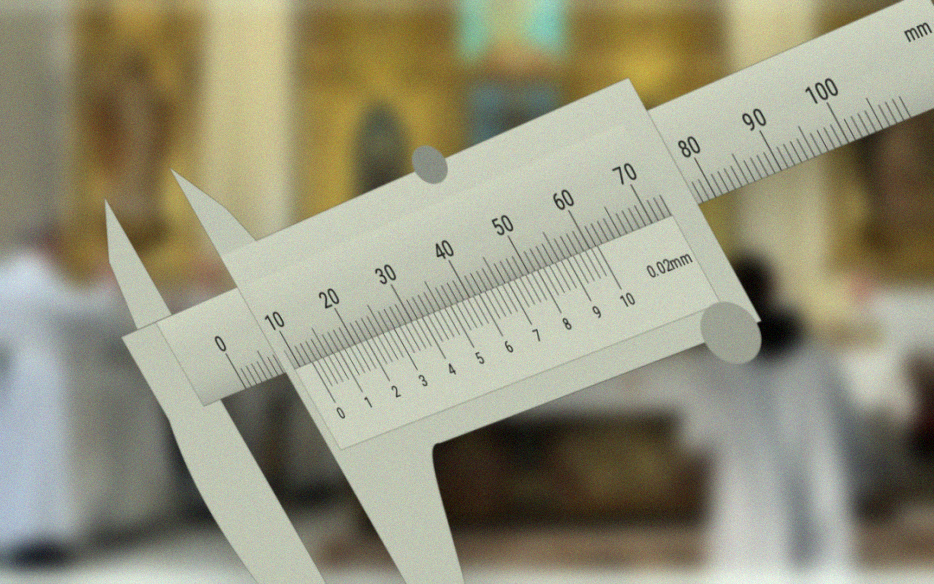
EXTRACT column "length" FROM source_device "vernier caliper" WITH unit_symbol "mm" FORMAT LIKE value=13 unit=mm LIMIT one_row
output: value=12.2 unit=mm
